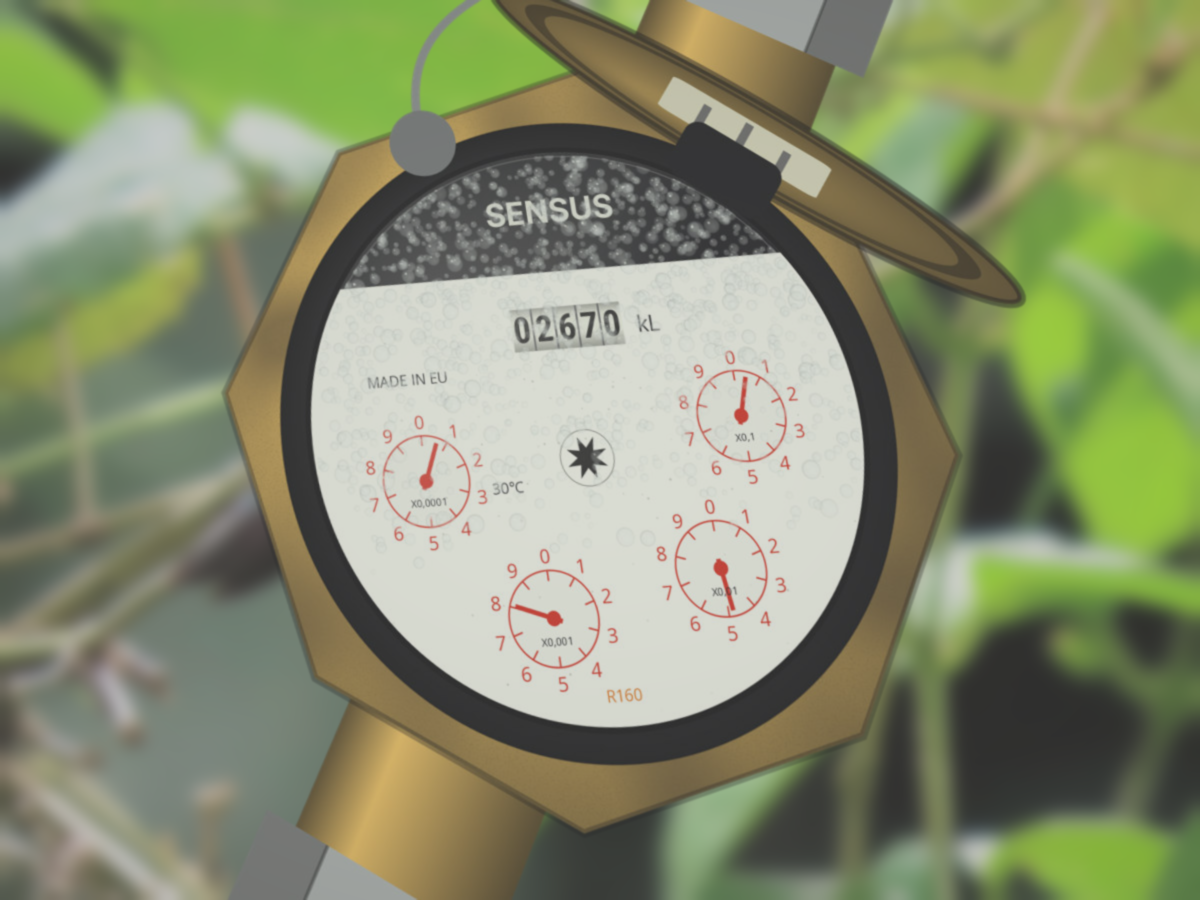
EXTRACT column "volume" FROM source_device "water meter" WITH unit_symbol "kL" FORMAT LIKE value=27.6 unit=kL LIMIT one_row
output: value=2670.0480 unit=kL
